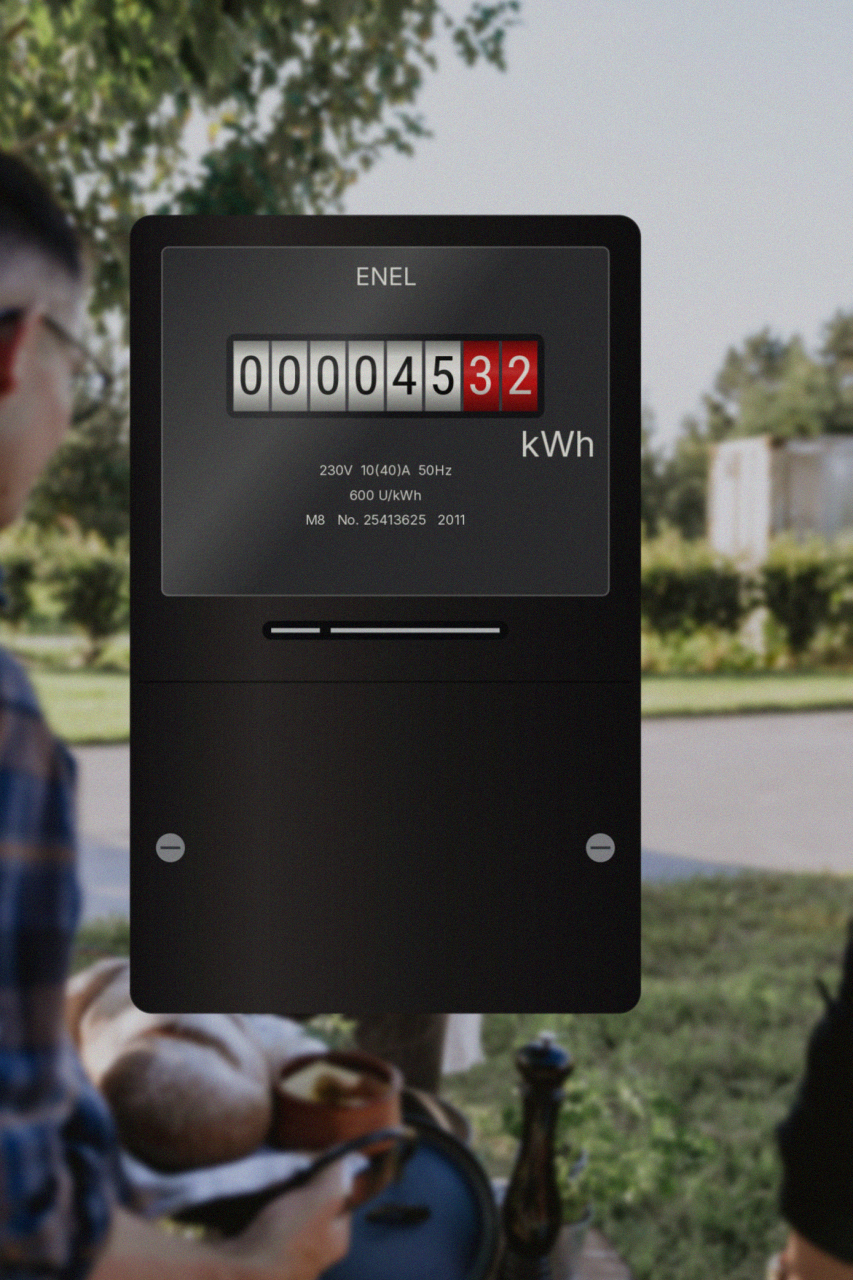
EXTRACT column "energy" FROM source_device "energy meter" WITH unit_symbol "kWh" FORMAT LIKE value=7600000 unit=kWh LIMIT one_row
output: value=45.32 unit=kWh
